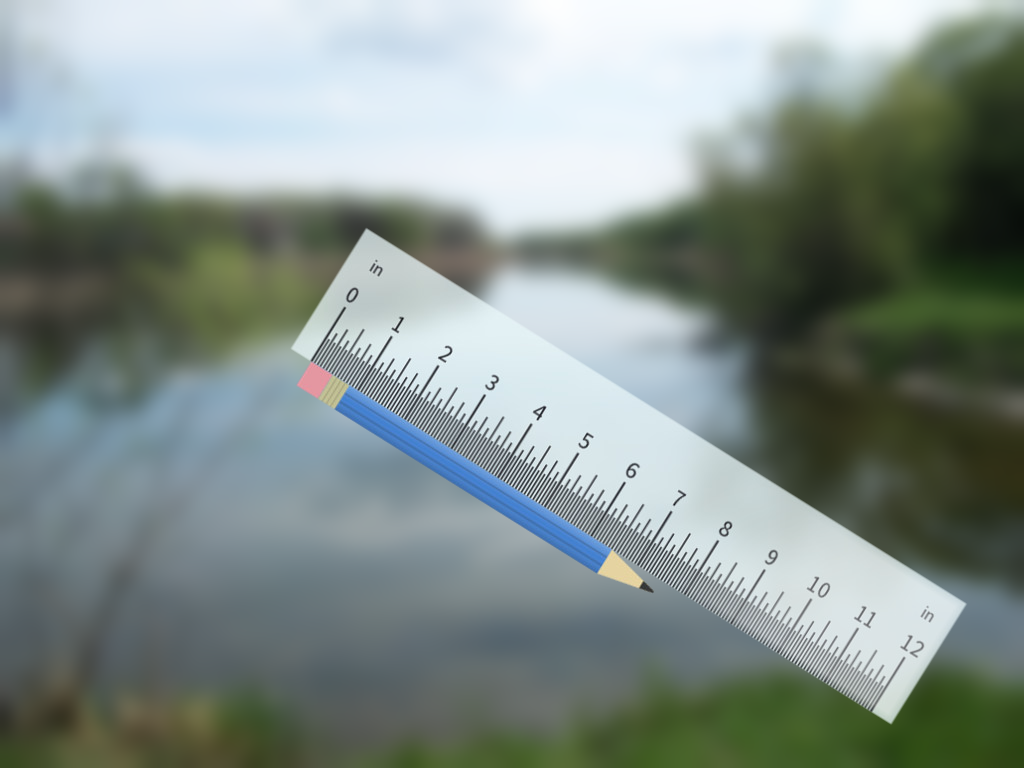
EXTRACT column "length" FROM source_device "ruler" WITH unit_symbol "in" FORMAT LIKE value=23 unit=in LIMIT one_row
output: value=7.5 unit=in
